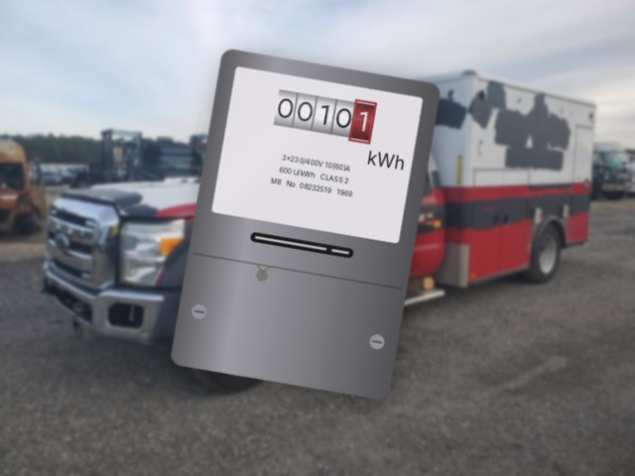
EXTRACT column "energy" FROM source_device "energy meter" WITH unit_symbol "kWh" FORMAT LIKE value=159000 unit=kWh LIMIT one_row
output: value=10.1 unit=kWh
